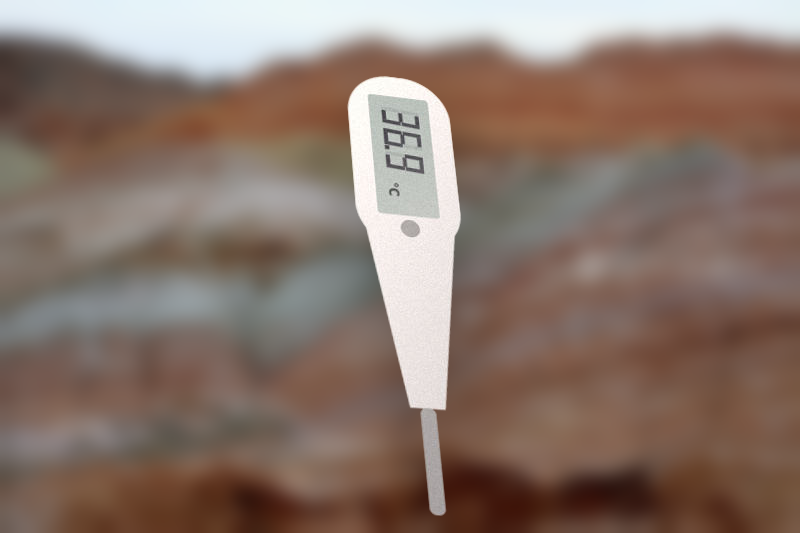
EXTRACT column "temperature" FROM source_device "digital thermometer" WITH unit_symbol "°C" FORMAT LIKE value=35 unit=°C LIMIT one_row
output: value=36.9 unit=°C
